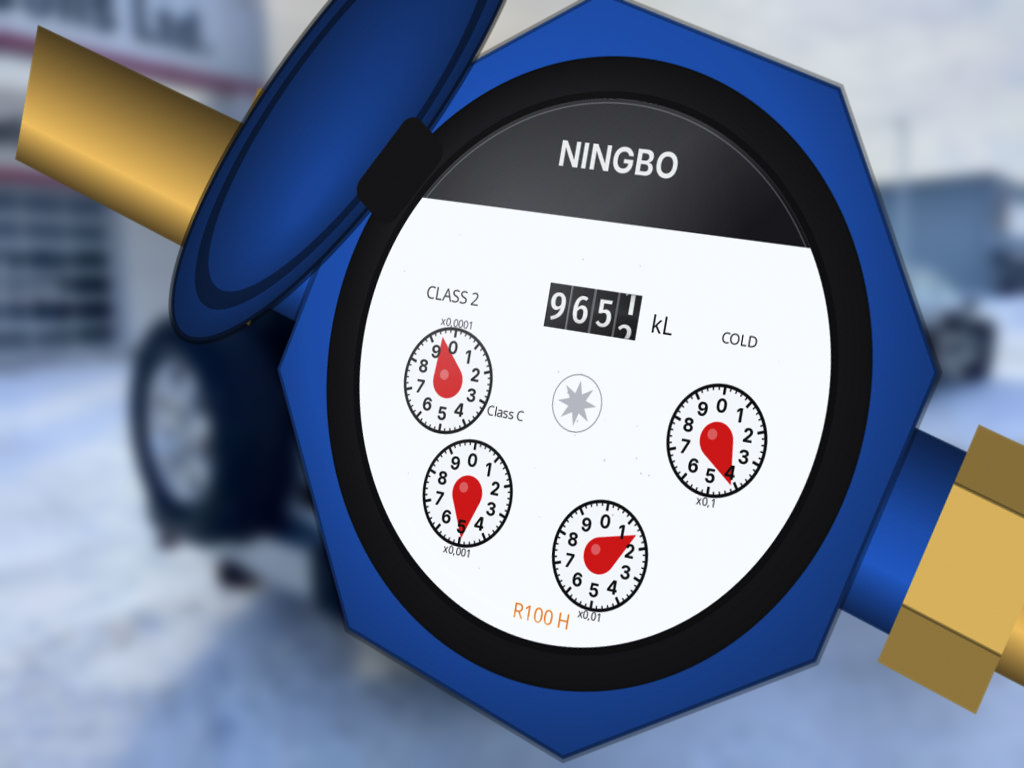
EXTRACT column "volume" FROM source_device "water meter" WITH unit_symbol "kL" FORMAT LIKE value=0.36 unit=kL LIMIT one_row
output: value=9651.4149 unit=kL
